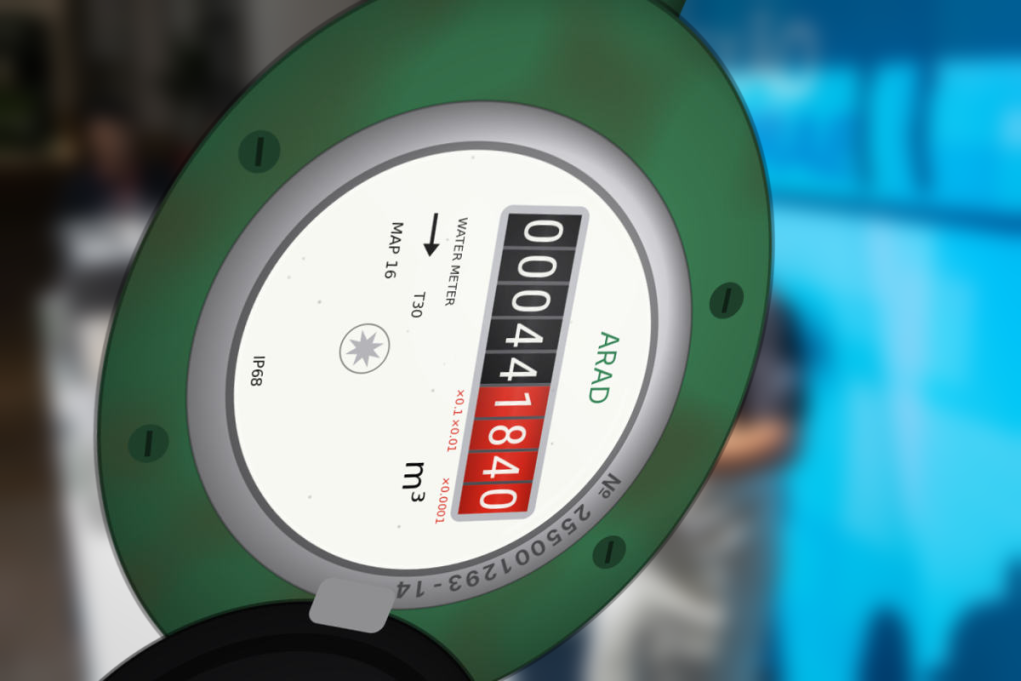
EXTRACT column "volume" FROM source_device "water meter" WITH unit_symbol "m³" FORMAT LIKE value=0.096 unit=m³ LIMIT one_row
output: value=44.1840 unit=m³
